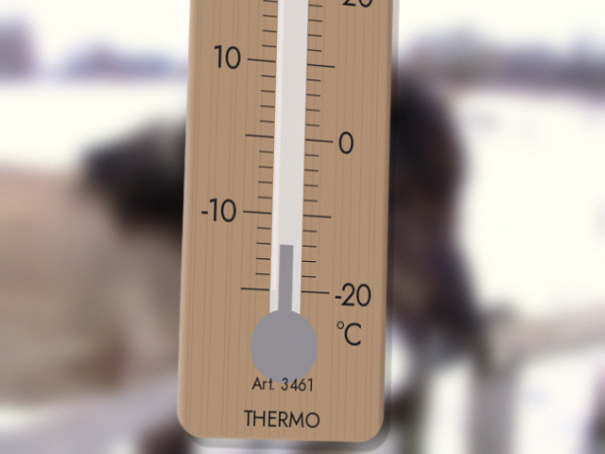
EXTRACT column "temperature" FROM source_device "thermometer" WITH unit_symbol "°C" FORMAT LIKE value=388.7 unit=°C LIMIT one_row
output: value=-14 unit=°C
